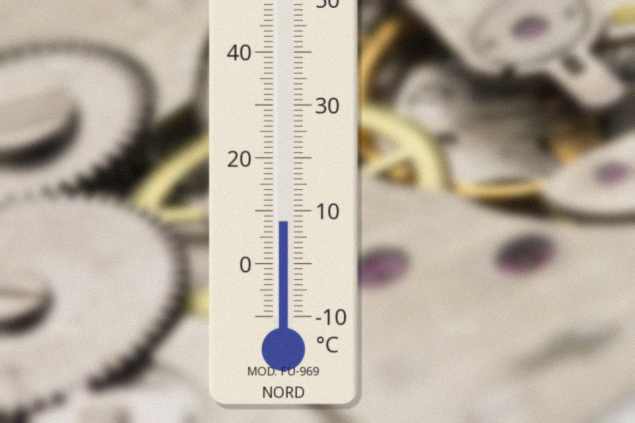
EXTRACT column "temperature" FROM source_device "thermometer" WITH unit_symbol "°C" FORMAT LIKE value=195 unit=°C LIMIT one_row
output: value=8 unit=°C
